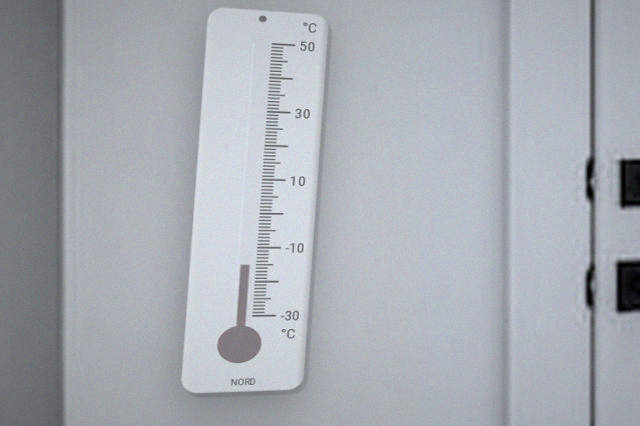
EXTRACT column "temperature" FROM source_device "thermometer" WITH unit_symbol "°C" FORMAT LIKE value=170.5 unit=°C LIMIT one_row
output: value=-15 unit=°C
